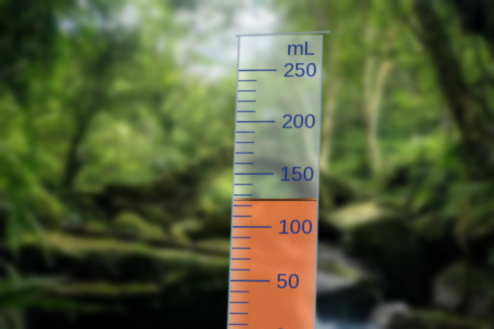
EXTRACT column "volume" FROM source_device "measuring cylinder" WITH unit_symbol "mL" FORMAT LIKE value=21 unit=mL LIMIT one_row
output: value=125 unit=mL
